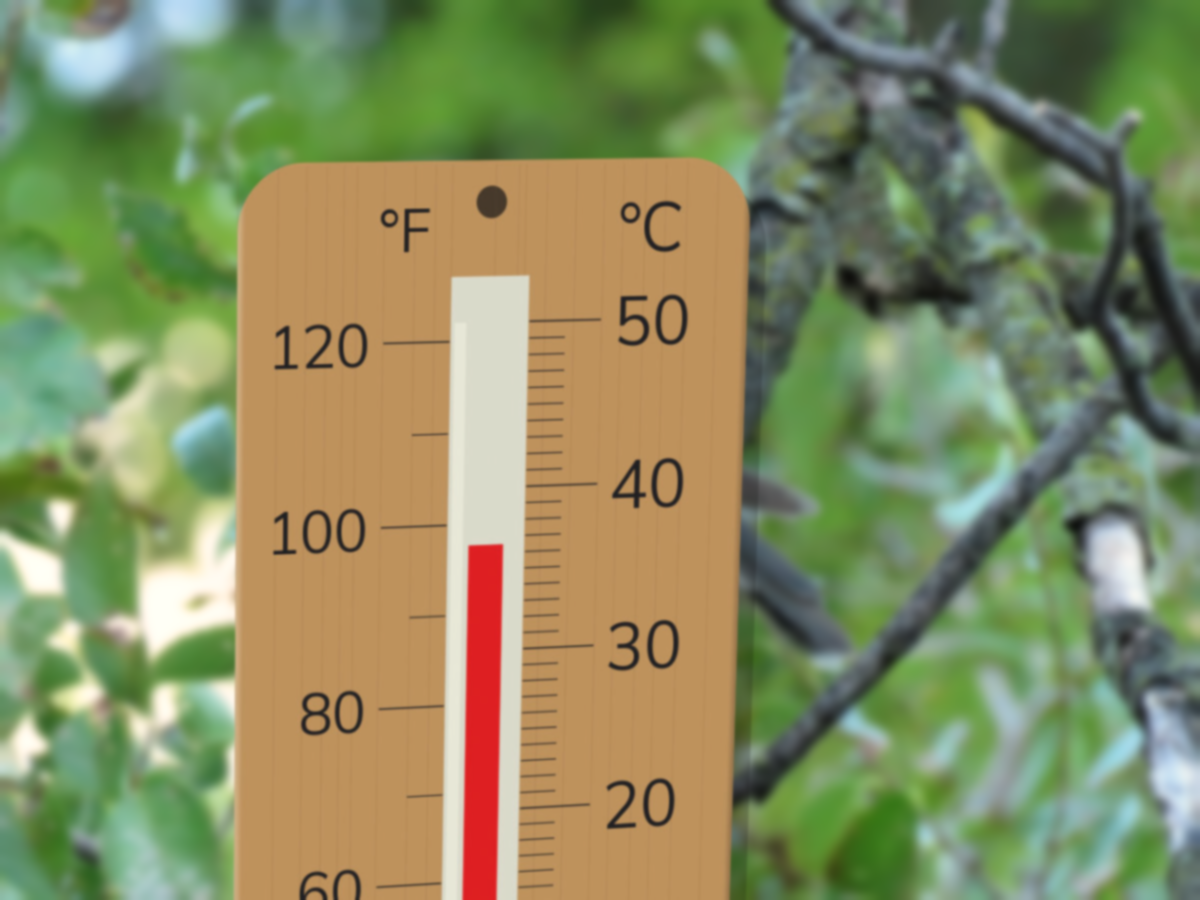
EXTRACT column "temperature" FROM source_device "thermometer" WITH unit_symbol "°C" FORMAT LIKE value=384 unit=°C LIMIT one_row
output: value=36.5 unit=°C
